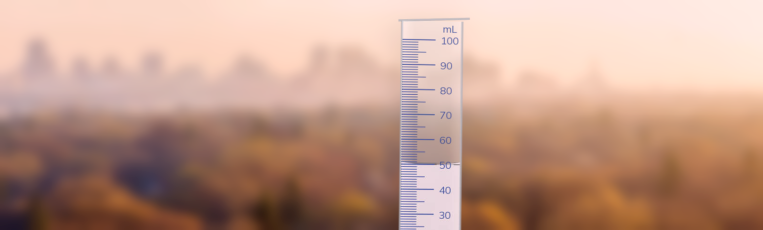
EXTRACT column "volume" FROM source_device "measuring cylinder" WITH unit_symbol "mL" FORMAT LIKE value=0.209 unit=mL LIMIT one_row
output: value=50 unit=mL
